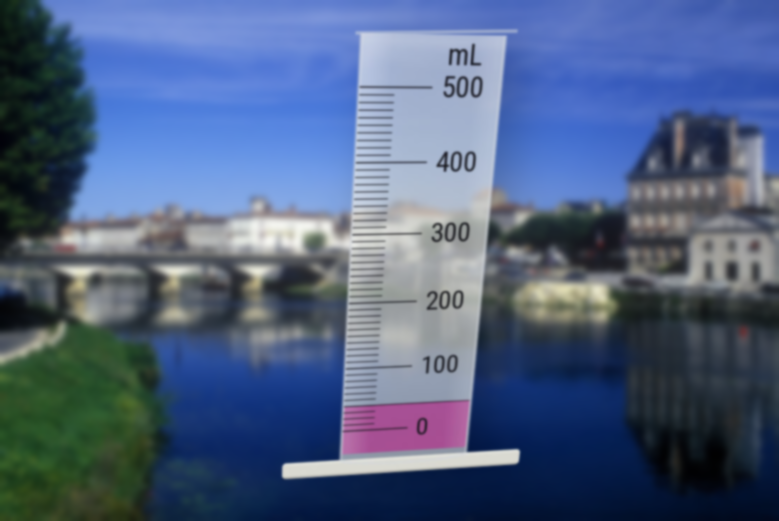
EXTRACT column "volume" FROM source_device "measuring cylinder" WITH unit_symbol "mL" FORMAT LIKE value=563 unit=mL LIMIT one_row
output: value=40 unit=mL
